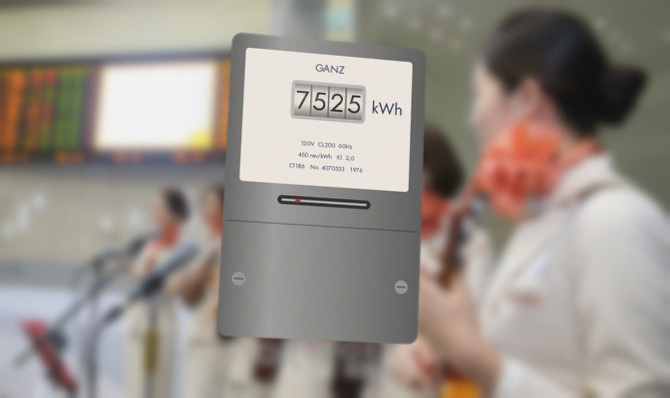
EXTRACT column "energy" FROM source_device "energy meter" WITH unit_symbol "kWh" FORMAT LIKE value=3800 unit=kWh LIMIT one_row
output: value=7525 unit=kWh
